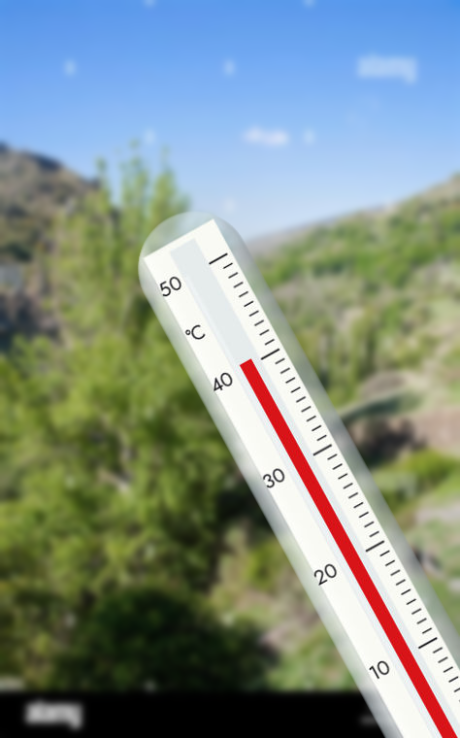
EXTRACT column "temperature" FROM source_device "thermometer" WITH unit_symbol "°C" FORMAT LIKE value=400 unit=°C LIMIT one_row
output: value=40.5 unit=°C
